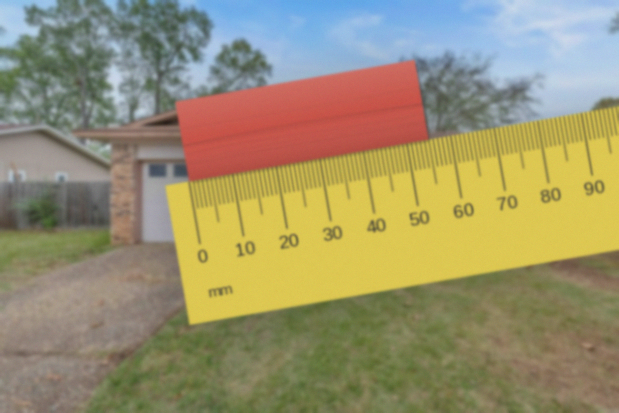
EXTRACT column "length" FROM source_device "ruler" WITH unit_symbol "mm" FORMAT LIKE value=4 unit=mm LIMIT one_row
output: value=55 unit=mm
